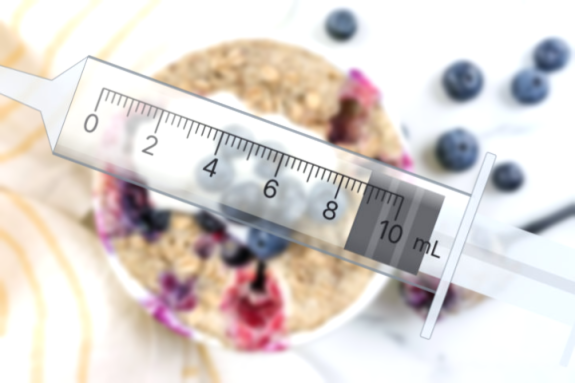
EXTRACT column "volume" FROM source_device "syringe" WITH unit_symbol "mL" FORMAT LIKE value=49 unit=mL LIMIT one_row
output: value=8.8 unit=mL
